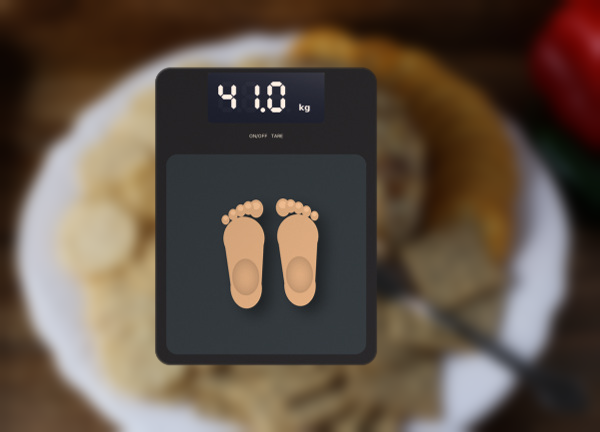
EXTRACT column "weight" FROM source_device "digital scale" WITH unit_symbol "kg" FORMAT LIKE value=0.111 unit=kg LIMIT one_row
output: value=41.0 unit=kg
